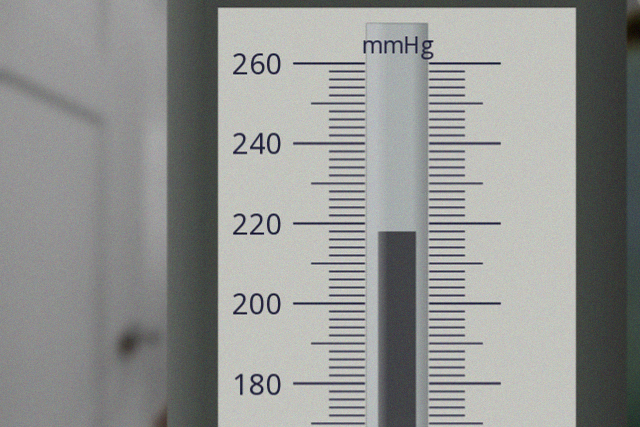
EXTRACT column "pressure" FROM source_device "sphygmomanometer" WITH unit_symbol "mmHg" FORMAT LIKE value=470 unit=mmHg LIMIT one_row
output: value=218 unit=mmHg
